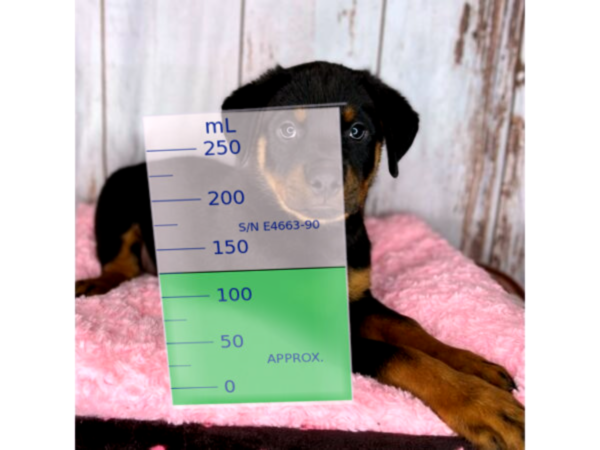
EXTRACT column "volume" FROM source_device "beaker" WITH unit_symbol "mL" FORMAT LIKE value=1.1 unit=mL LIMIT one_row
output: value=125 unit=mL
